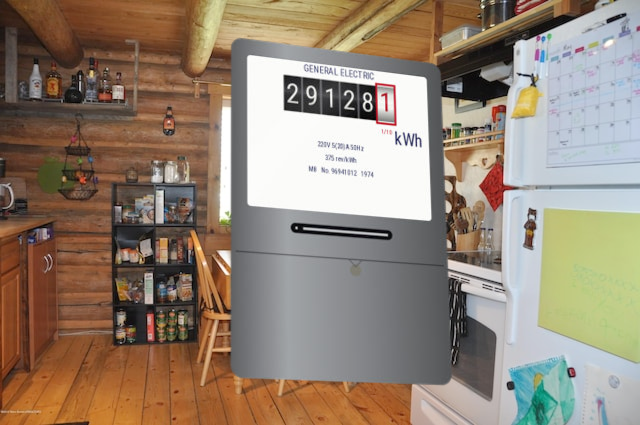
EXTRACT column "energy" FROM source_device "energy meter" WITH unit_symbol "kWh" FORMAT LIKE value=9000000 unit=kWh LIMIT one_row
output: value=29128.1 unit=kWh
